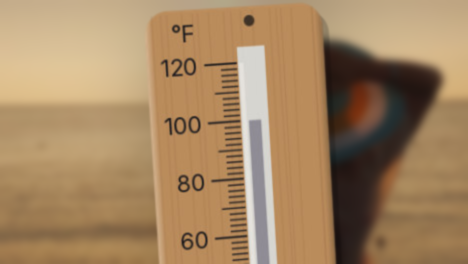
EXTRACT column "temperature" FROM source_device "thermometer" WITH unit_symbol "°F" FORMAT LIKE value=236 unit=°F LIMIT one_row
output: value=100 unit=°F
